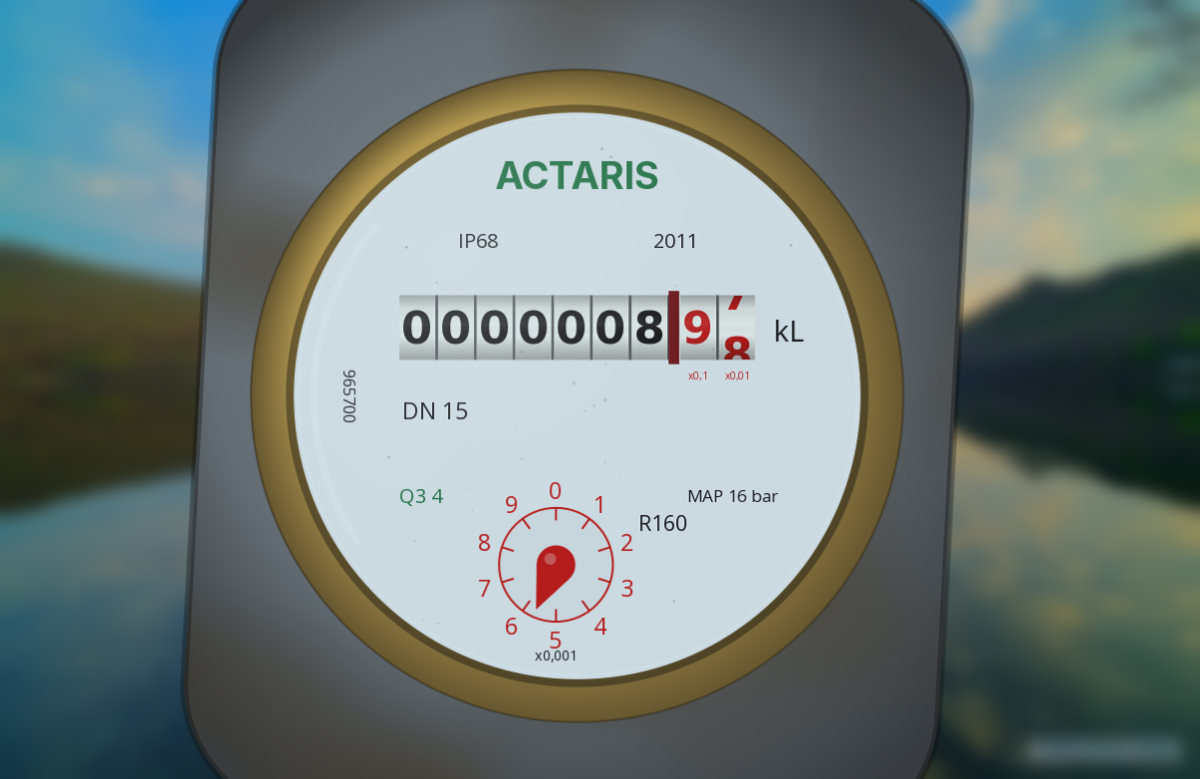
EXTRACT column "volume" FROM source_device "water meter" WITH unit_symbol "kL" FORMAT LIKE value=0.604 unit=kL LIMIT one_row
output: value=8.975 unit=kL
